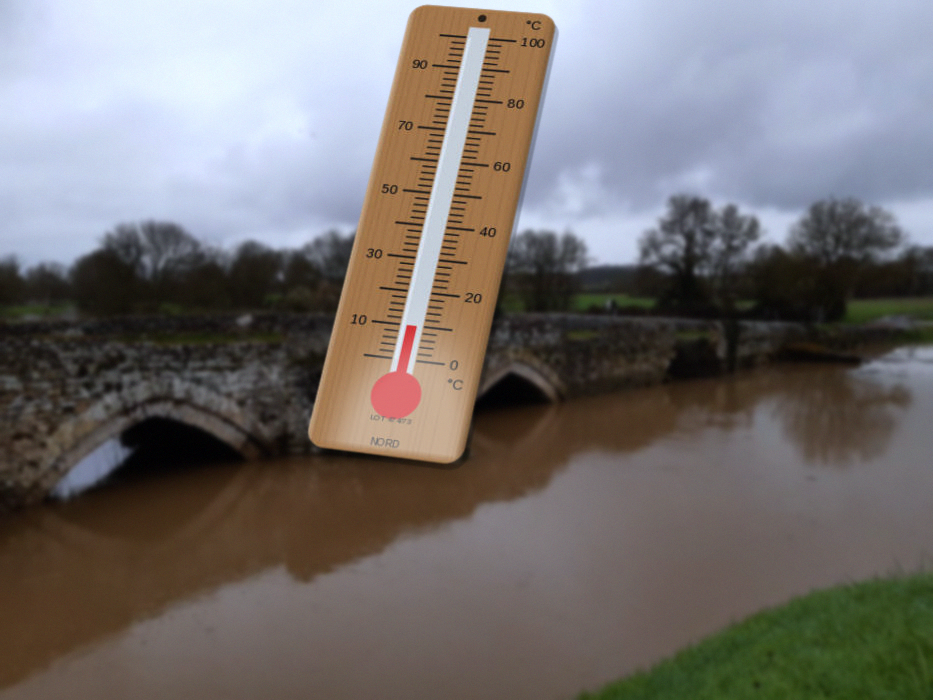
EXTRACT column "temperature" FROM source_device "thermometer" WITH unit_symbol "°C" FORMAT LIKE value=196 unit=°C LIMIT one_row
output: value=10 unit=°C
